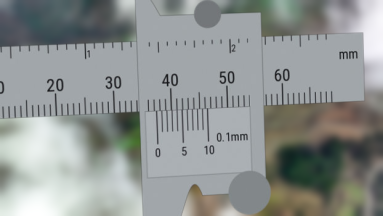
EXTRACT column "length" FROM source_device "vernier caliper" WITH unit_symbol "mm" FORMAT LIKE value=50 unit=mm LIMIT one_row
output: value=37.4 unit=mm
